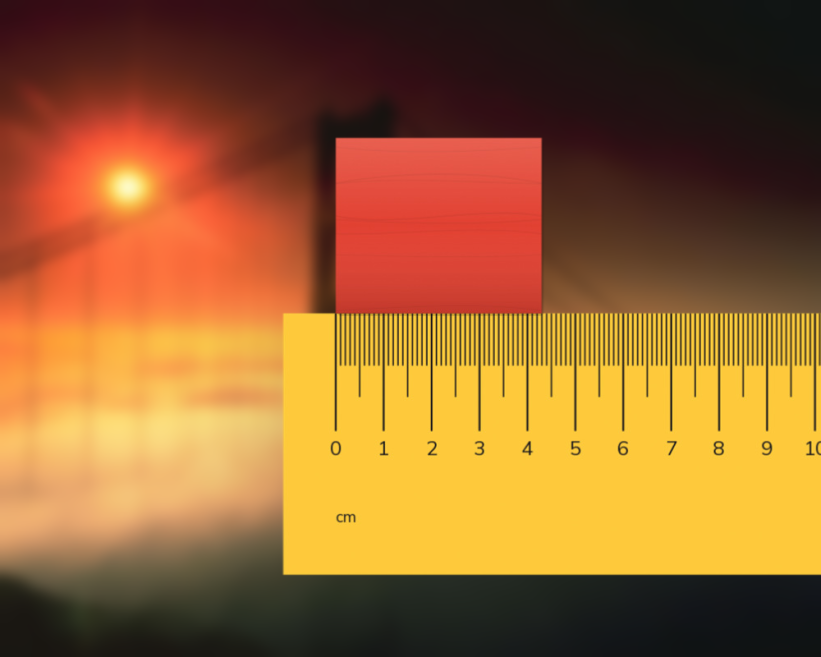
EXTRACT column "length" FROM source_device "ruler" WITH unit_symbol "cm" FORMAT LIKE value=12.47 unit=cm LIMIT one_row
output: value=4.3 unit=cm
